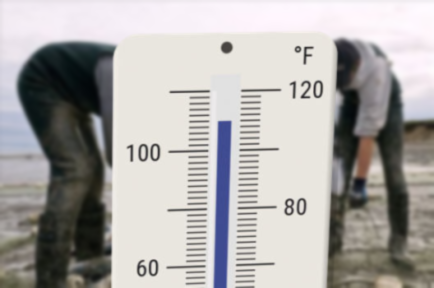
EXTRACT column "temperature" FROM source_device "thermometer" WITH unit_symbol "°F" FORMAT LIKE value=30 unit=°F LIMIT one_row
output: value=110 unit=°F
